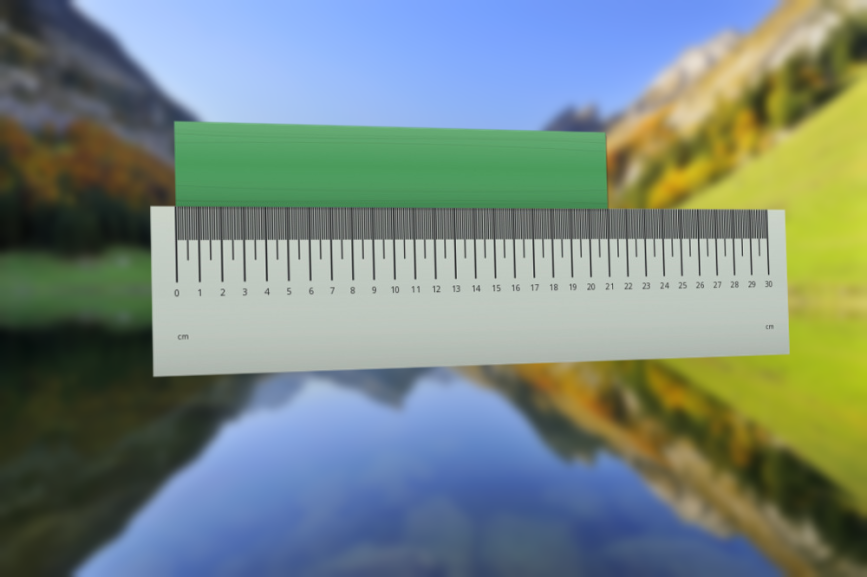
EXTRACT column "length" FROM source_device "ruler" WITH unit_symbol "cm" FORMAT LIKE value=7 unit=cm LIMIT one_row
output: value=21 unit=cm
